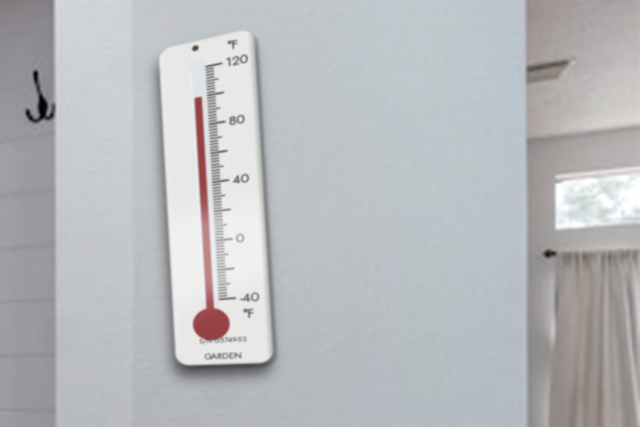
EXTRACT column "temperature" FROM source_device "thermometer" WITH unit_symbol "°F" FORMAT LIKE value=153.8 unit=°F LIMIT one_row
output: value=100 unit=°F
